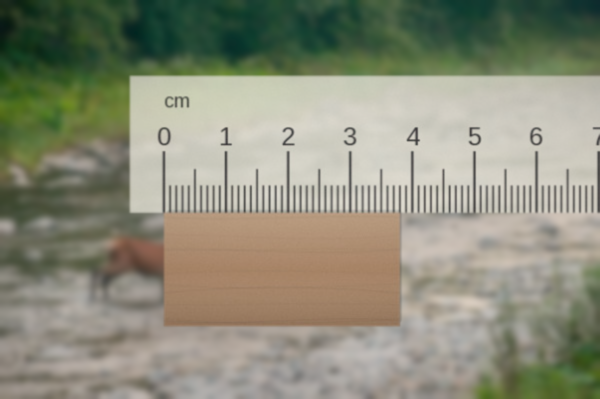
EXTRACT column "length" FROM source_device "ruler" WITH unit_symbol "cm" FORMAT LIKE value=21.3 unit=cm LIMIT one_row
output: value=3.8 unit=cm
